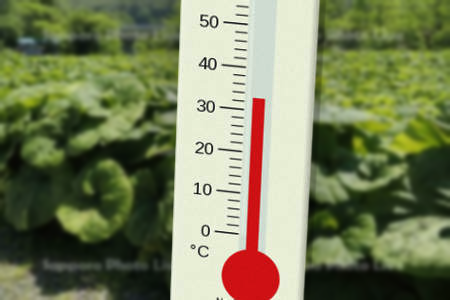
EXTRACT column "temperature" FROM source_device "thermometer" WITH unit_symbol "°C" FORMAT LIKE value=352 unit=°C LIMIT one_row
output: value=33 unit=°C
